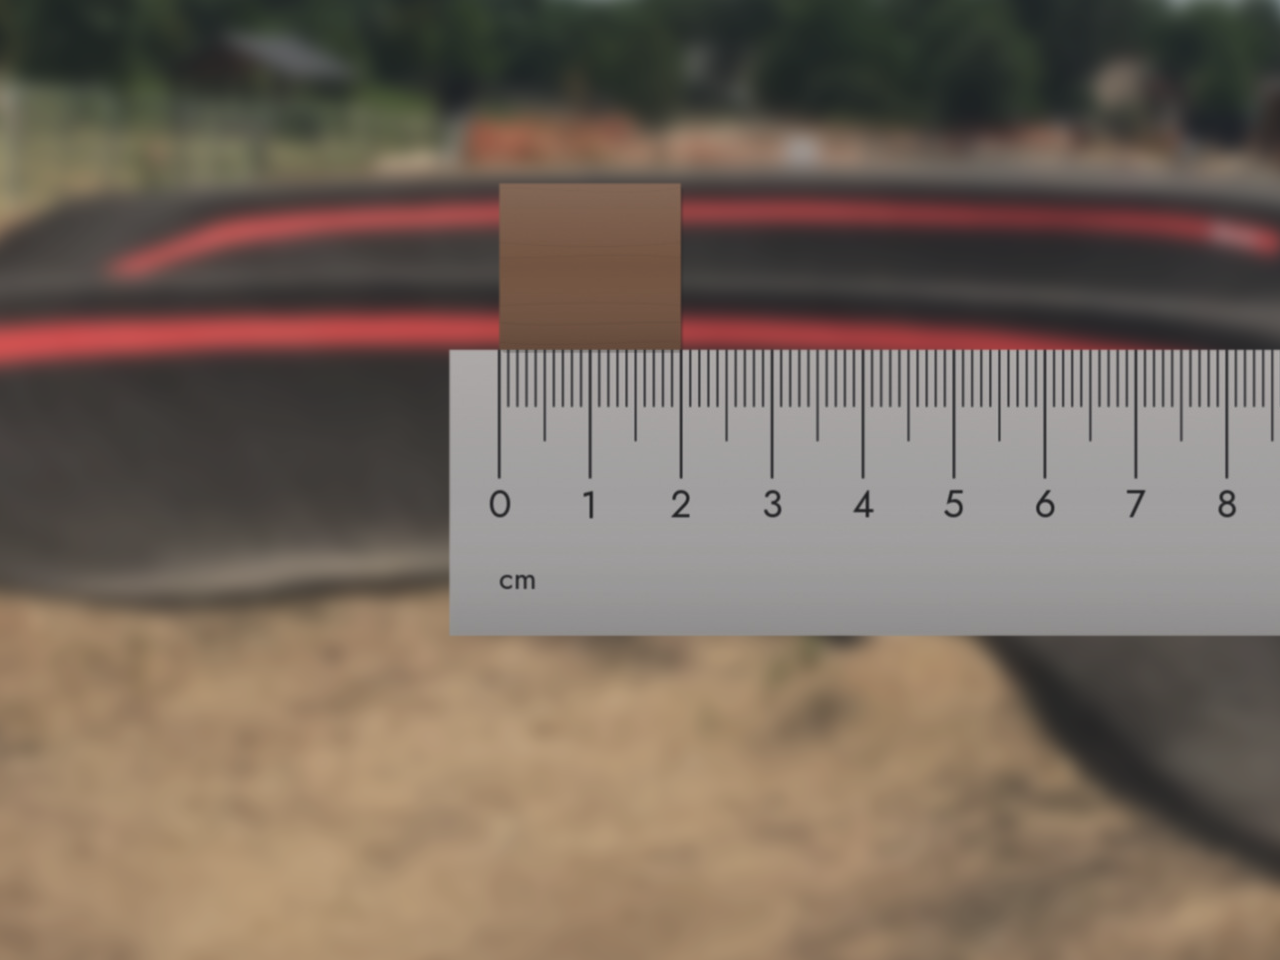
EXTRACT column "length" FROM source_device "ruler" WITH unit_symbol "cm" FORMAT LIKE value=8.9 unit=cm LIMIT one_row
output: value=2 unit=cm
